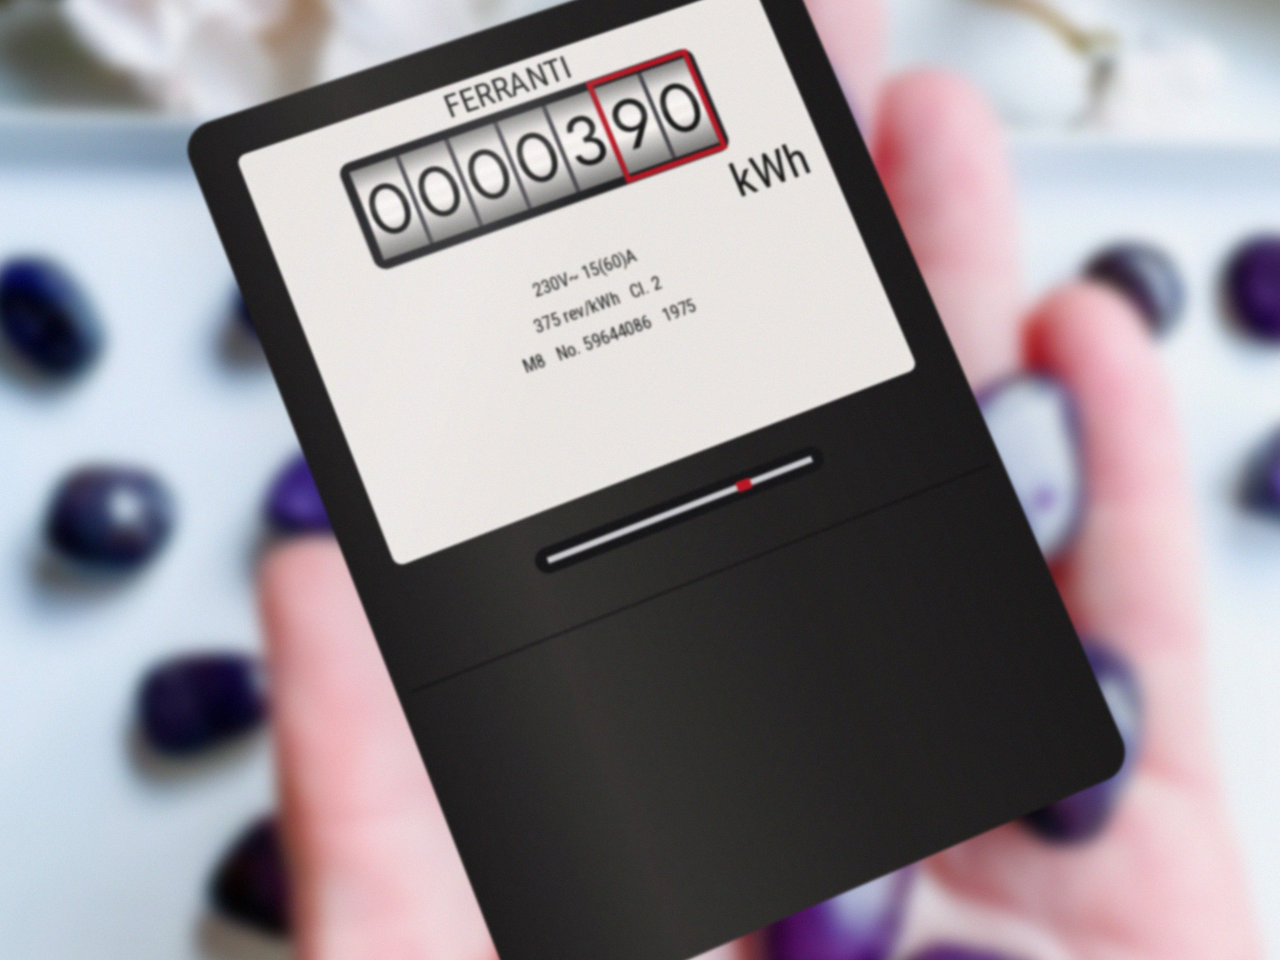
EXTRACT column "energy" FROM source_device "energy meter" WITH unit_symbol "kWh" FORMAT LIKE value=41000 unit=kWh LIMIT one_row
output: value=3.90 unit=kWh
